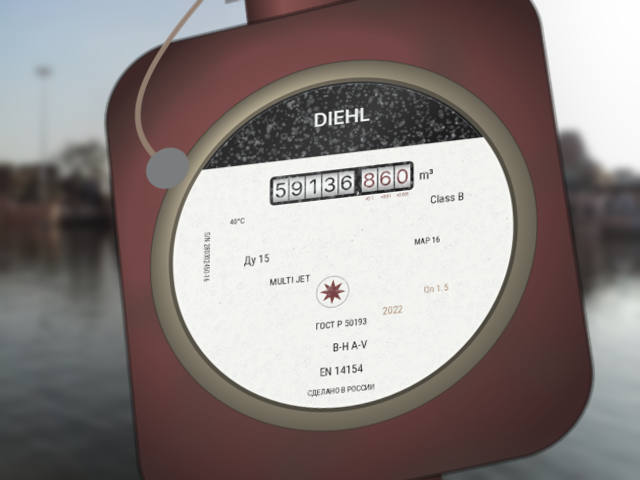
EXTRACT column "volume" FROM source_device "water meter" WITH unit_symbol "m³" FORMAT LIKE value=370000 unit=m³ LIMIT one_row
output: value=59136.860 unit=m³
